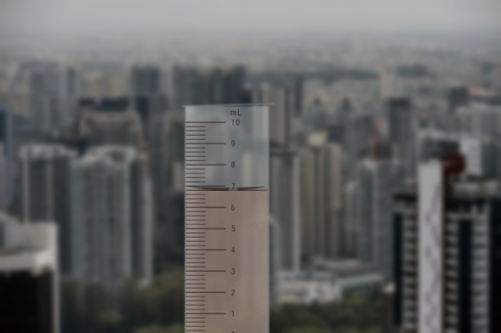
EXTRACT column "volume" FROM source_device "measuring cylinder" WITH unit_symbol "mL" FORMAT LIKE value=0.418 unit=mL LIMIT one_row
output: value=6.8 unit=mL
